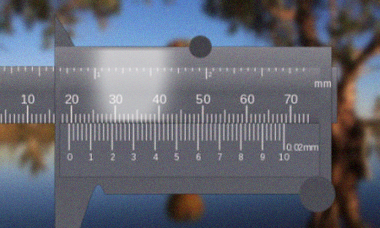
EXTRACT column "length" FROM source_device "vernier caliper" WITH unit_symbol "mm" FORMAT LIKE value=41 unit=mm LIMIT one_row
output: value=19.5 unit=mm
